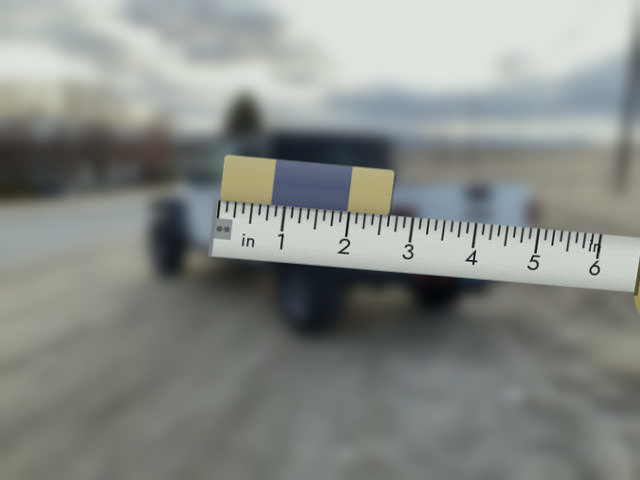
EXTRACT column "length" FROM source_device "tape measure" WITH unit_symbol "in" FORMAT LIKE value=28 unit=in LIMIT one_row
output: value=2.625 unit=in
